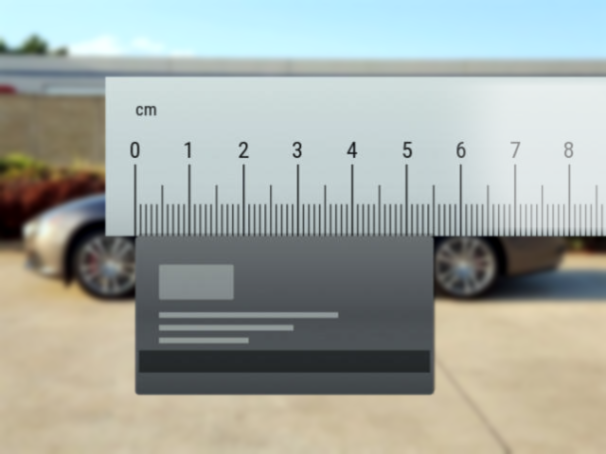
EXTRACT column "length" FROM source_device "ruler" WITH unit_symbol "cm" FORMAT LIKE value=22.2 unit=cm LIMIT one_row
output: value=5.5 unit=cm
